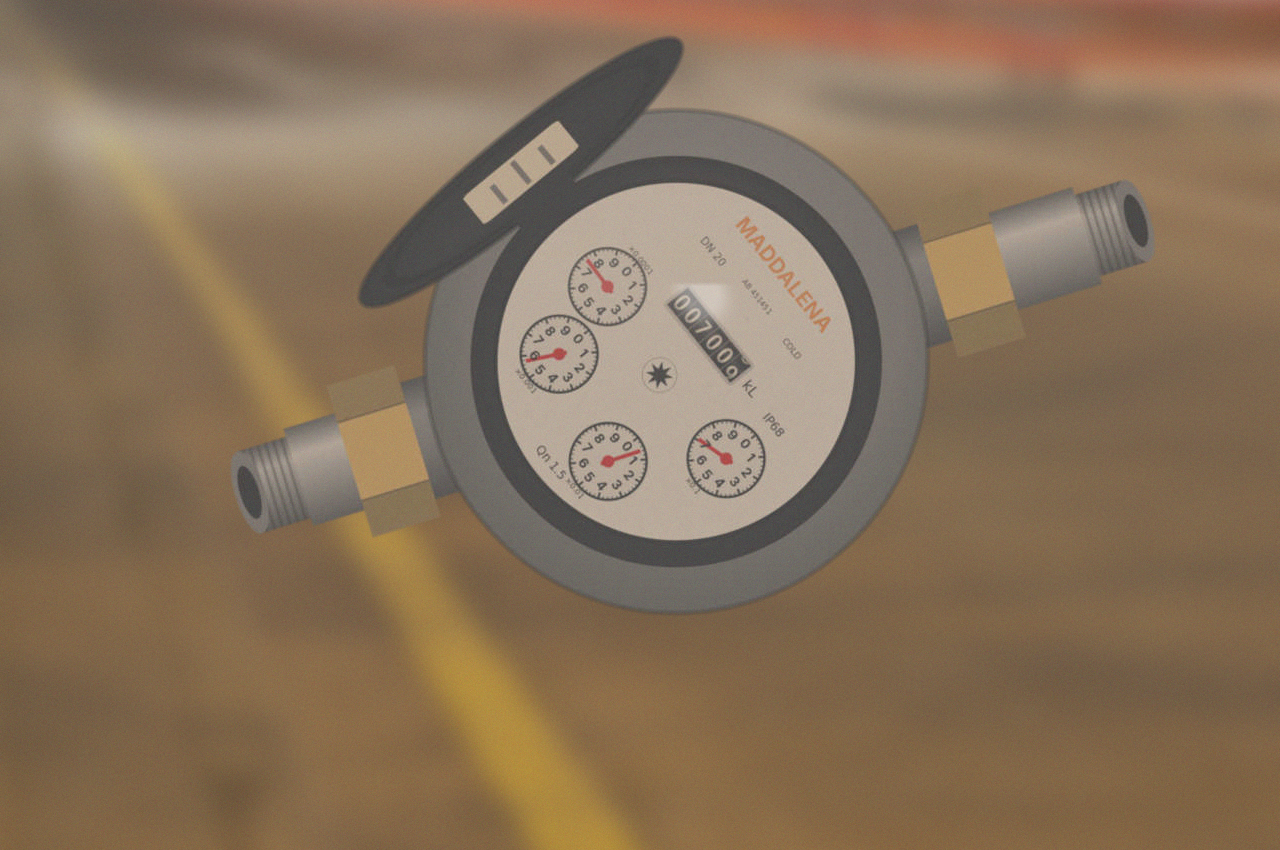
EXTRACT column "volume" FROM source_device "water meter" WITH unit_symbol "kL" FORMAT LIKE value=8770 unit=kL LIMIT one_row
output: value=7008.7057 unit=kL
